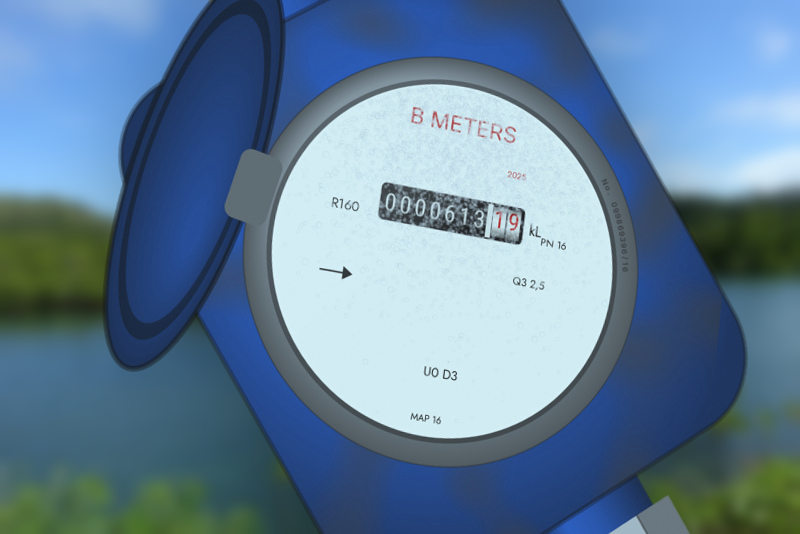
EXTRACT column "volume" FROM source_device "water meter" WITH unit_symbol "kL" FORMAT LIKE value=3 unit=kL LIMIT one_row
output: value=613.19 unit=kL
